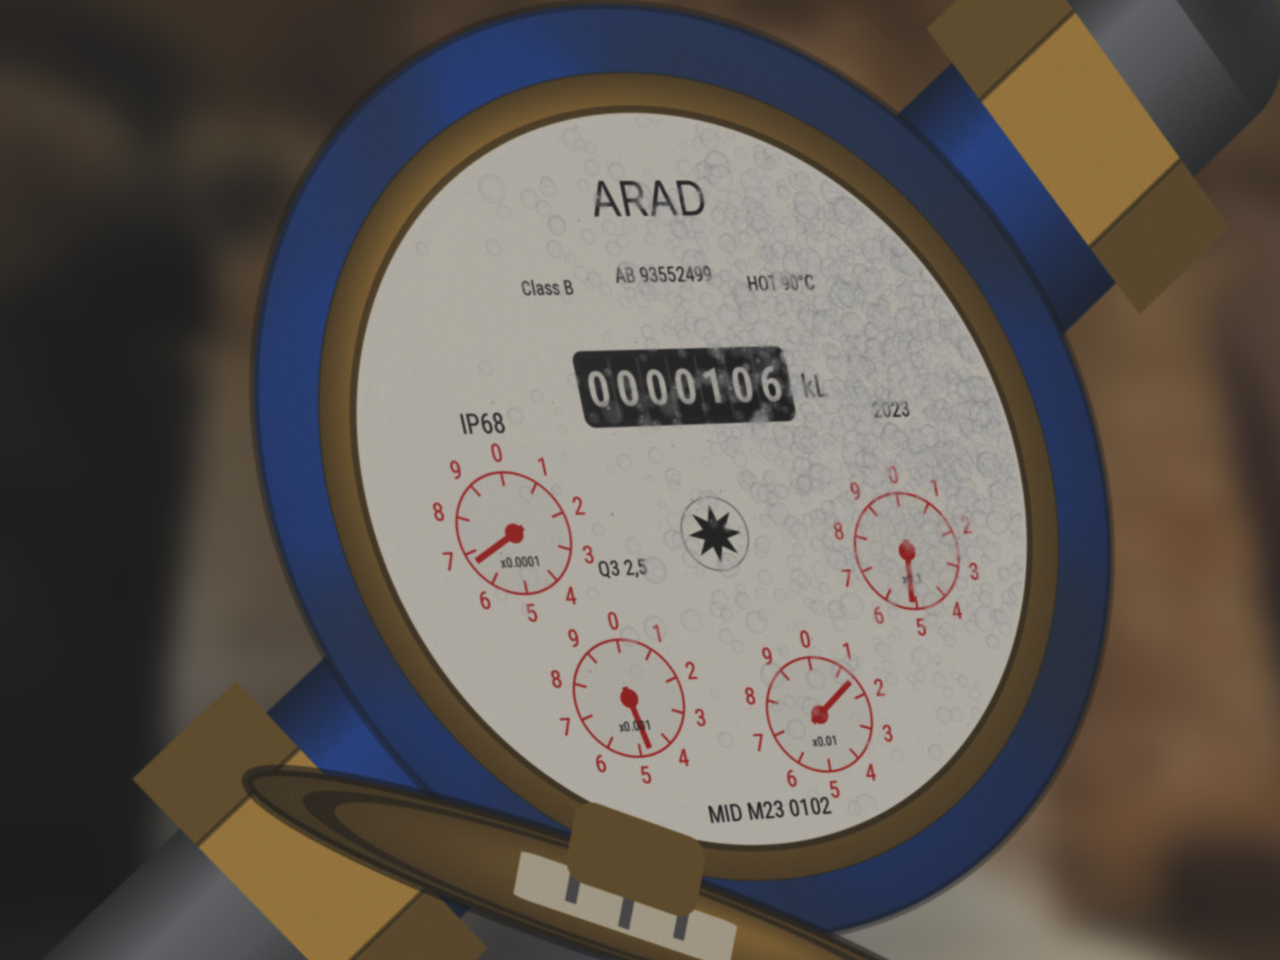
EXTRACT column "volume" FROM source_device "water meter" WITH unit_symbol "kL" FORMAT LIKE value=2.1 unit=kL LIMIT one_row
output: value=106.5146 unit=kL
